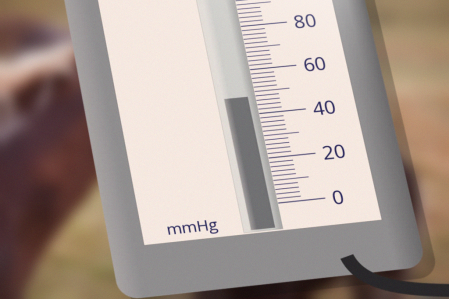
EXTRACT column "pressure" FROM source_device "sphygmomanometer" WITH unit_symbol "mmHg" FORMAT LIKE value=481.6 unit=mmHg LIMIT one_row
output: value=48 unit=mmHg
